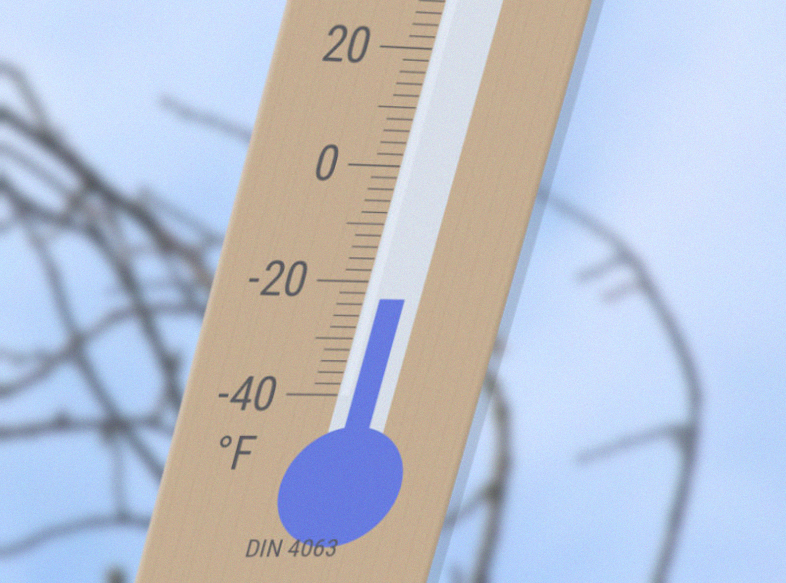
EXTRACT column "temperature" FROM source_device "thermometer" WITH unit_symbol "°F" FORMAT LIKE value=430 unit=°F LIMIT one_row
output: value=-23 unit=°F
